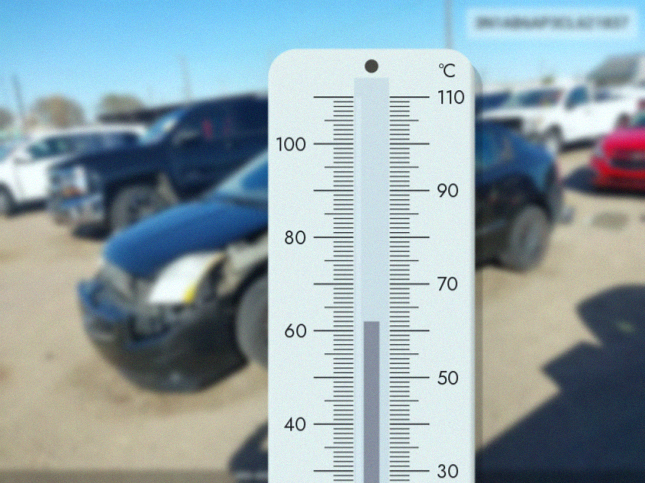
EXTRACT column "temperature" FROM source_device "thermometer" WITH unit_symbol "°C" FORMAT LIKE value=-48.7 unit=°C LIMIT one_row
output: value=62 unit=°C
